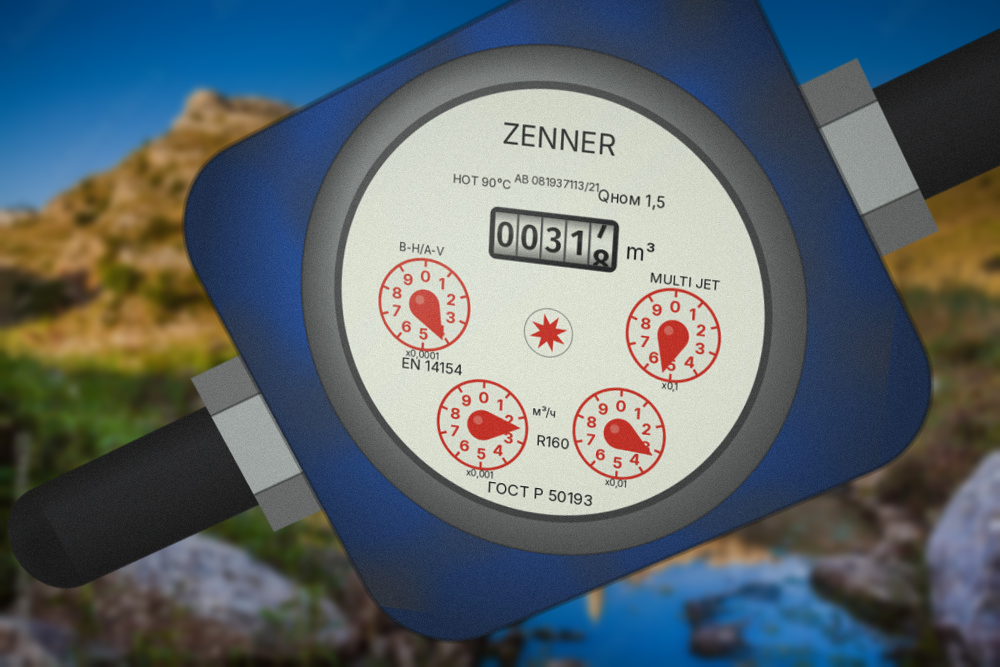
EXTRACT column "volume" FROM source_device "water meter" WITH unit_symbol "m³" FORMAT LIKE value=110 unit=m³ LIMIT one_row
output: value=317.5324 unit=m³
